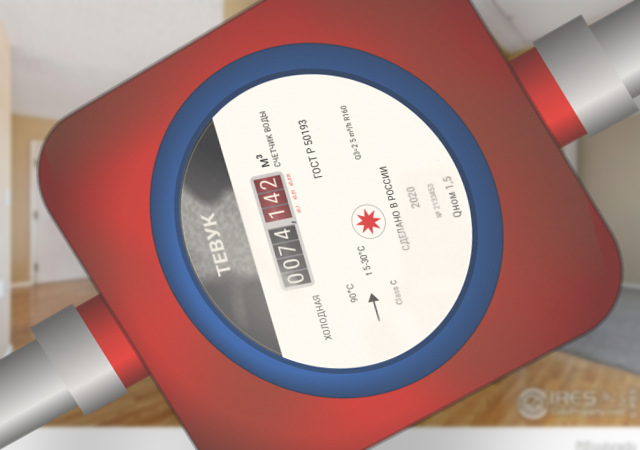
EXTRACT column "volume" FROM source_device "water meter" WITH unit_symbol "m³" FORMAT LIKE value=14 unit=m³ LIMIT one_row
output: value=74.142 unit=m³
